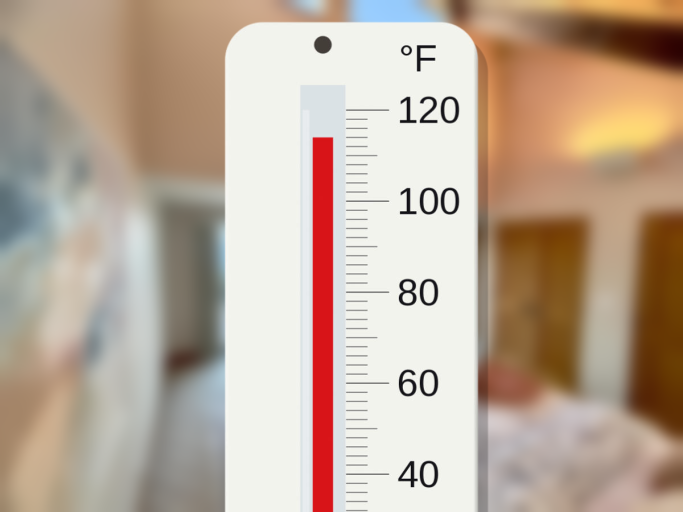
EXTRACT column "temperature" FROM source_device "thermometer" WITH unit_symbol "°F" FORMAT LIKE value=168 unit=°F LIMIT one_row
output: value=114 unit=°F
